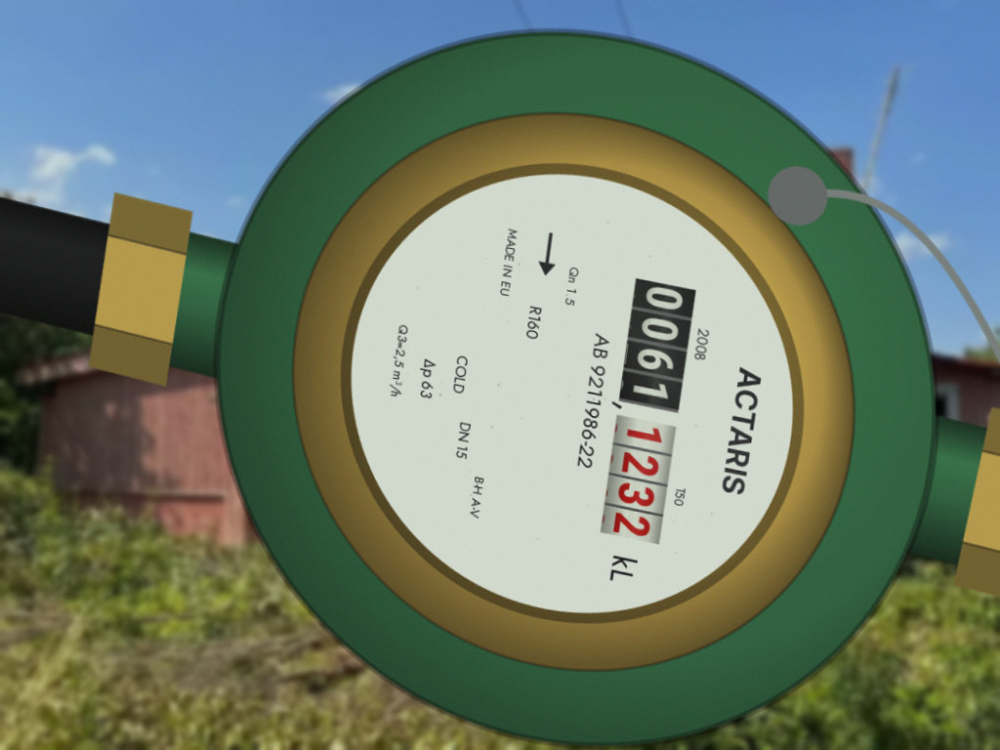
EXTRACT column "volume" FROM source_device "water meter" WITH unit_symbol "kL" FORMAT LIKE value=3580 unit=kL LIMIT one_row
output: value=61.1232 unit=kL
